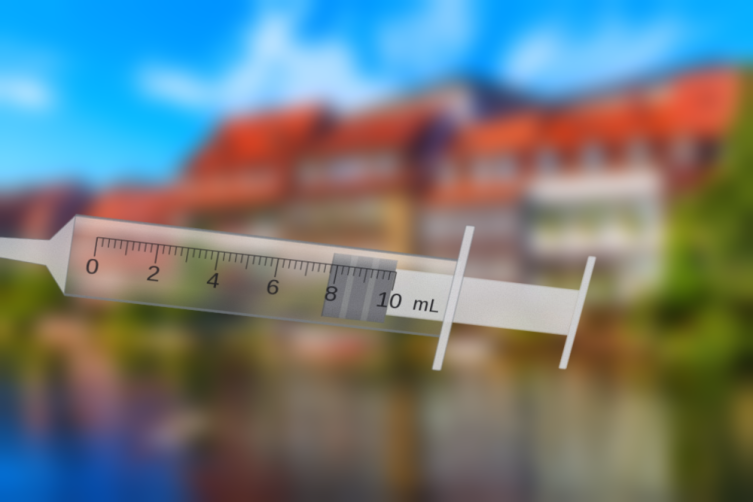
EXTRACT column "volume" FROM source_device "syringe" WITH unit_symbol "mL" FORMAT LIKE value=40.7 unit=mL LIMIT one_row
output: value=7.8 unit=mL
